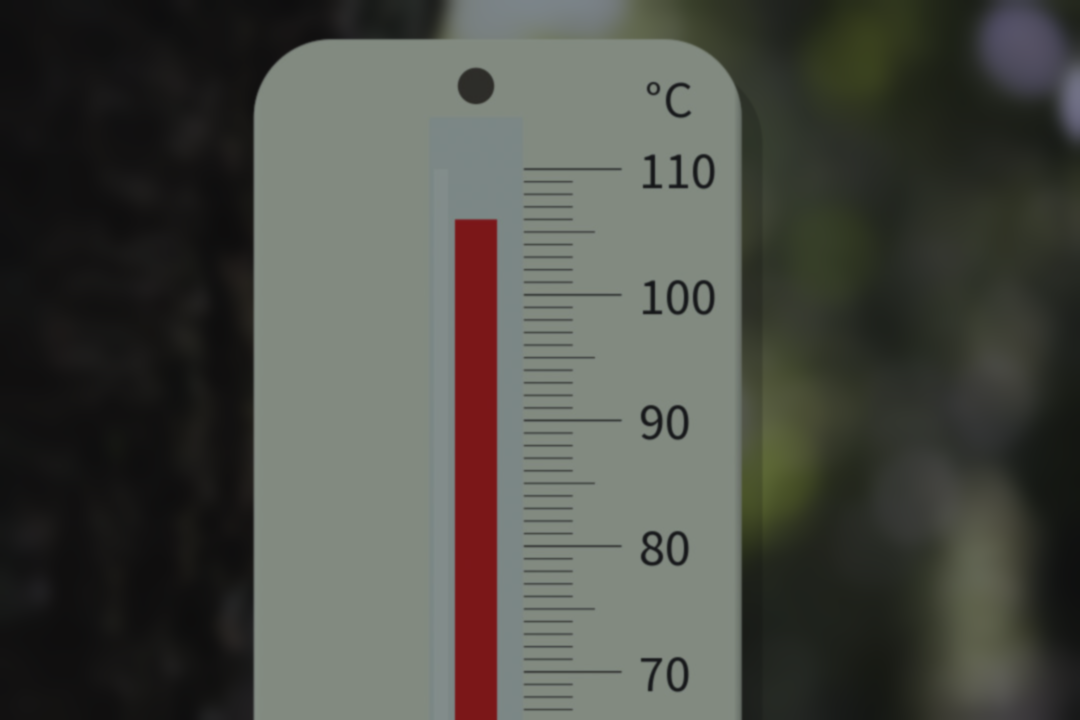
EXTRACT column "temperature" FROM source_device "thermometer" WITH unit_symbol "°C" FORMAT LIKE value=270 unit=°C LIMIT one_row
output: value=106 unit=°C
